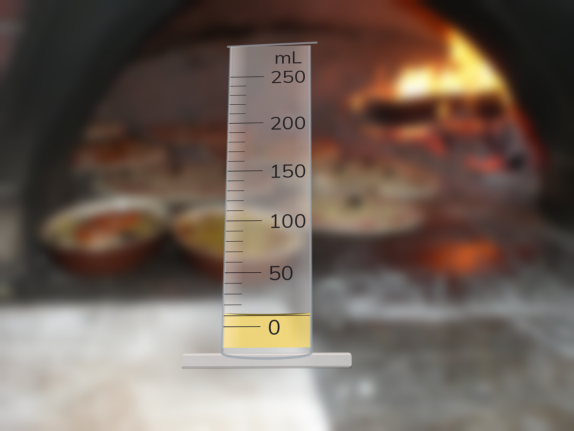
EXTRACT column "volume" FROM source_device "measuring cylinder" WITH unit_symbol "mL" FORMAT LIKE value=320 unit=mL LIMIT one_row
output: value=10 unit=mL
